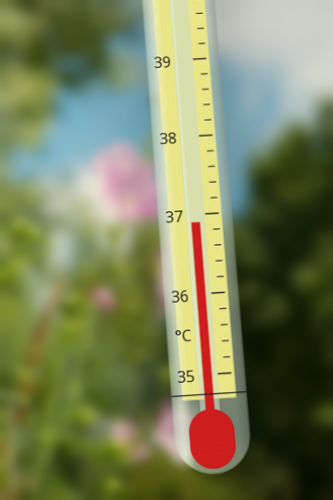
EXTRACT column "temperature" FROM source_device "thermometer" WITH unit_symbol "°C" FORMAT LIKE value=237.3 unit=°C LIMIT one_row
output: value=36.9 unit=°C
